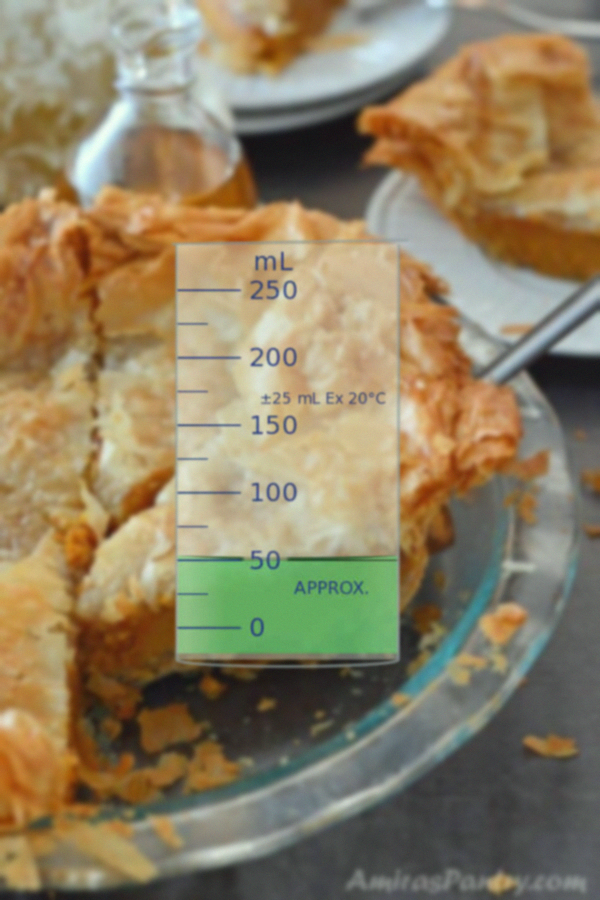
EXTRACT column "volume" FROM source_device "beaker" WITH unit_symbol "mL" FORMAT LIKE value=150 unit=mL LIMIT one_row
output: value=50 unit=mL
